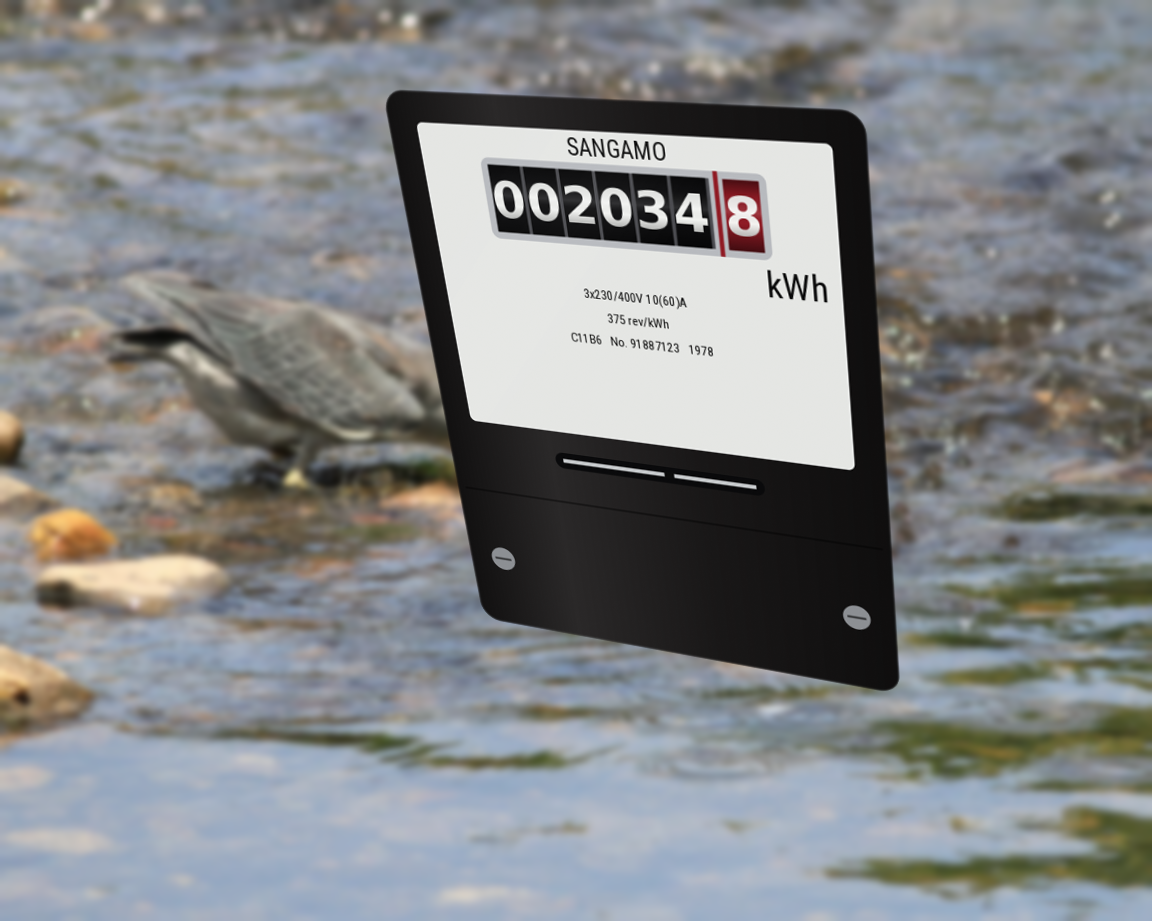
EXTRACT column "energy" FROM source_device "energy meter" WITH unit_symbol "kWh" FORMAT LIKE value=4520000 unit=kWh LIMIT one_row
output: value=2034.8 unit=kWh
